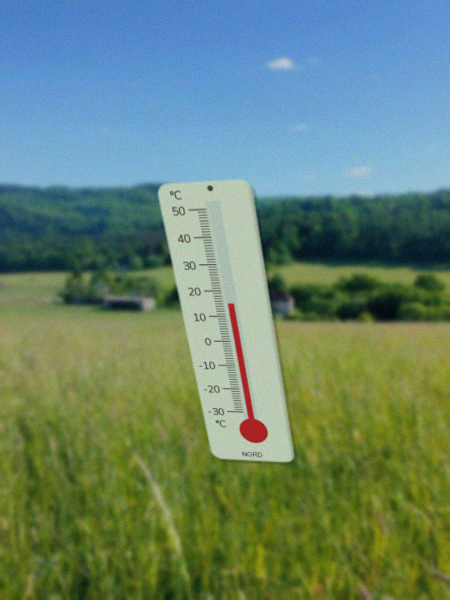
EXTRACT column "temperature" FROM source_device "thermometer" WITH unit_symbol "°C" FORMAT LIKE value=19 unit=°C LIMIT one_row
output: value=15 unit=°C
